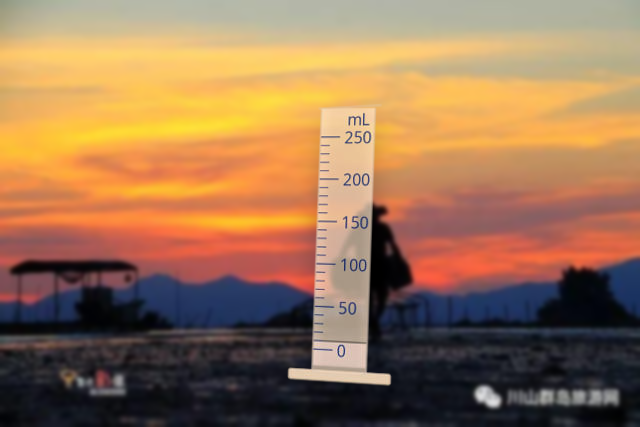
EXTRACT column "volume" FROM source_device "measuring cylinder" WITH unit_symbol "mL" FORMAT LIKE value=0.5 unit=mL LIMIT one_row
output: value=10 unit=mL
